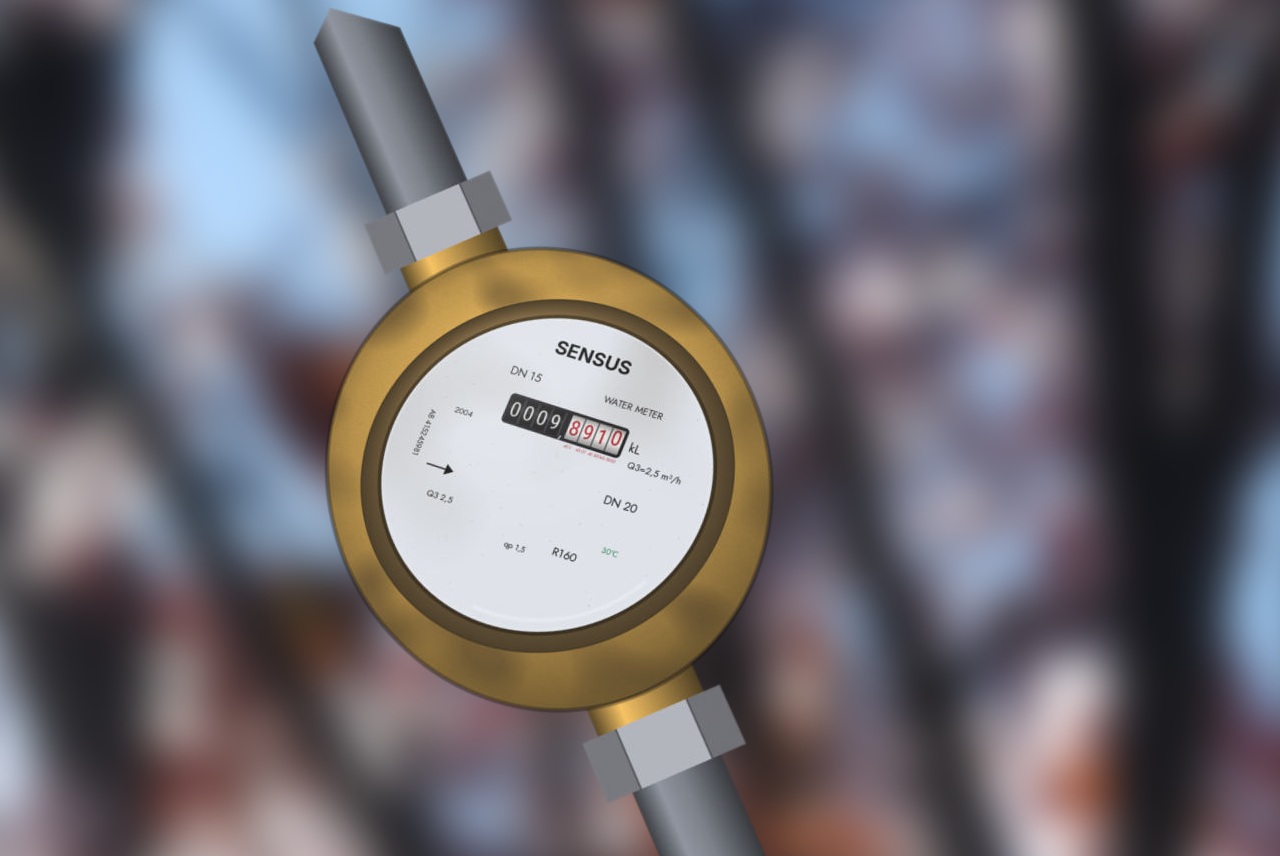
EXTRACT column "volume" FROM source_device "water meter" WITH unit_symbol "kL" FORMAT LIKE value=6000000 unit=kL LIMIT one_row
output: value=9.8910 unit=kL
